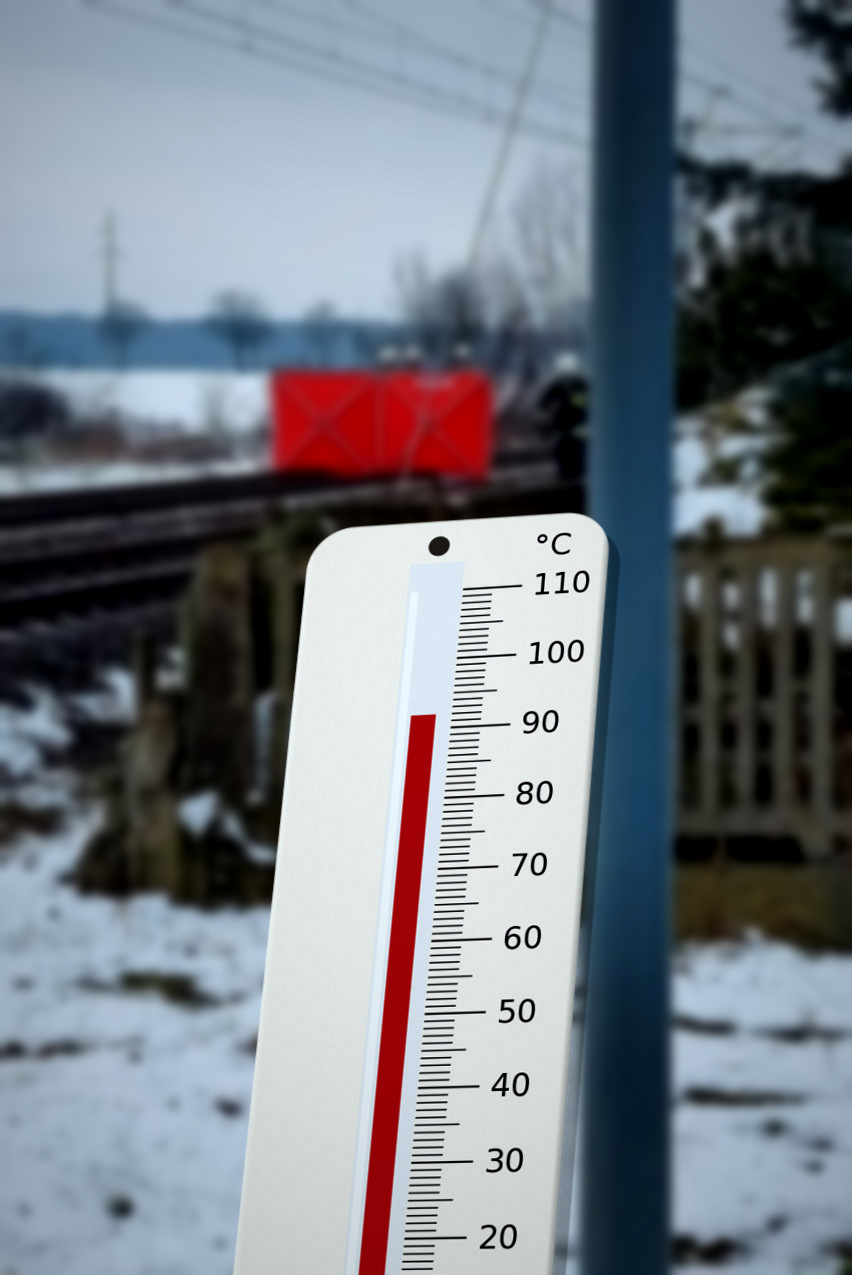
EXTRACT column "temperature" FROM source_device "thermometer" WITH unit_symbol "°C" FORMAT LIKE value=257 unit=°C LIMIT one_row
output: value=92 unit=°C
